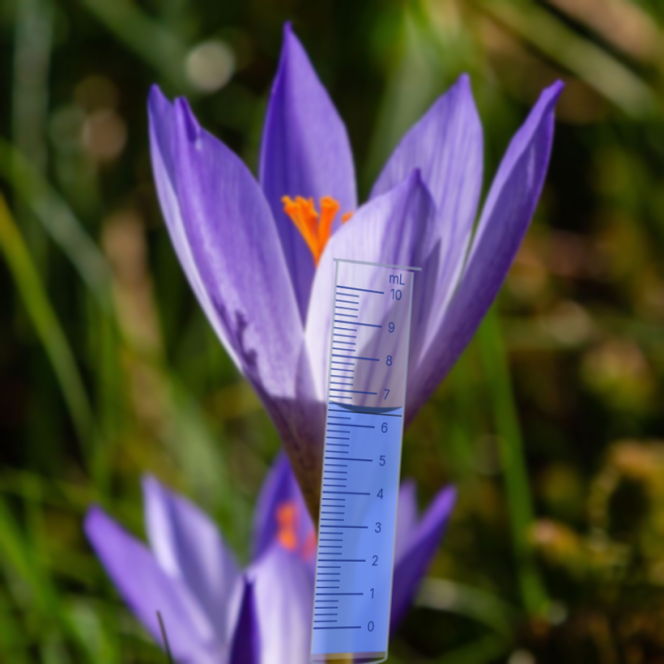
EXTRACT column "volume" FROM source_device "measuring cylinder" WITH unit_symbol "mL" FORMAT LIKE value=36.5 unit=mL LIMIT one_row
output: value=6.4 unit=mL
